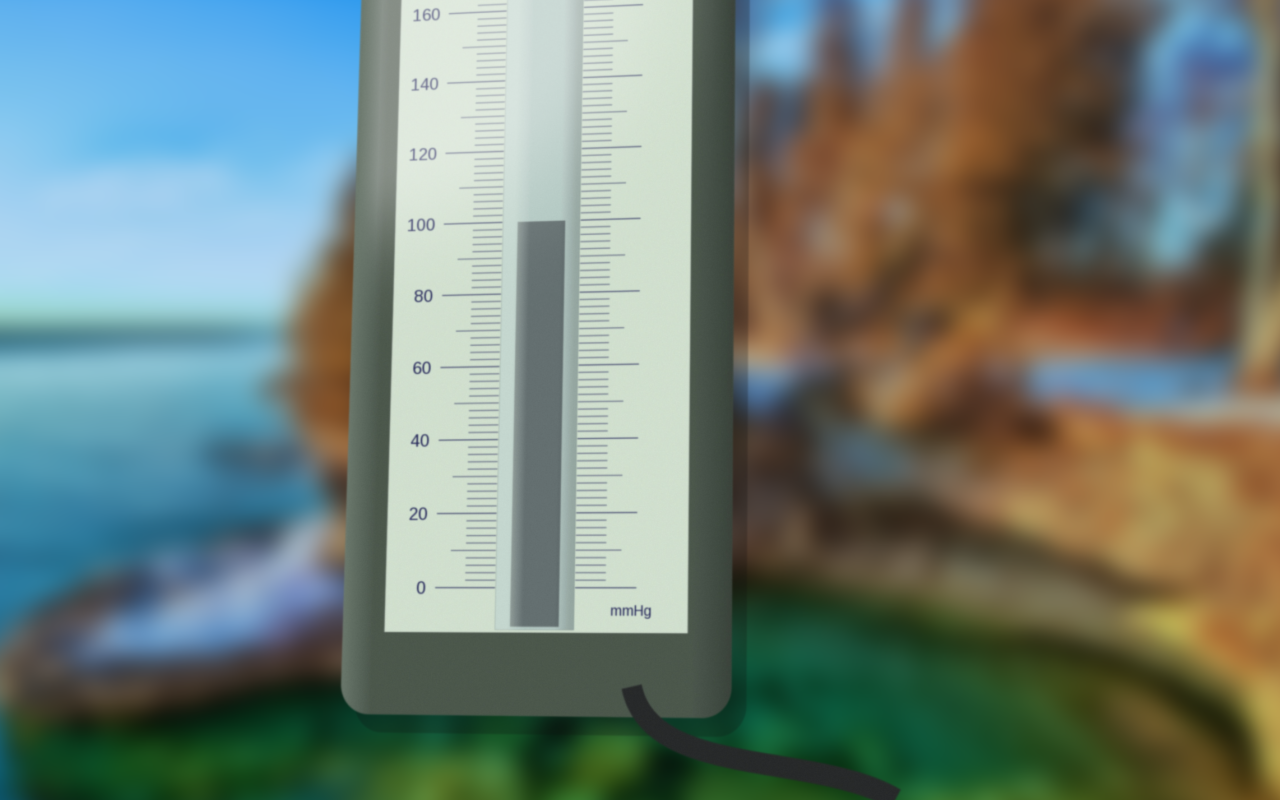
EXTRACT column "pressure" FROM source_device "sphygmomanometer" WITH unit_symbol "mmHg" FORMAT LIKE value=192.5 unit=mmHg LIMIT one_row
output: value=100 unit=mmHg
